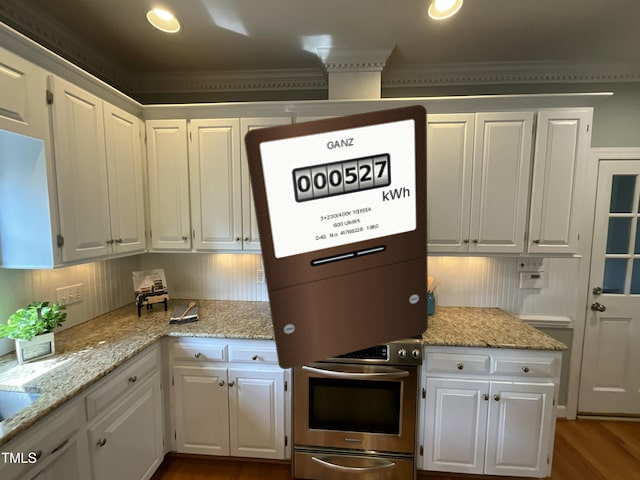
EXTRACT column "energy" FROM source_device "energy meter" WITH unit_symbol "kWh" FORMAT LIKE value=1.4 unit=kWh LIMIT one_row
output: value=527 unit=kWh
